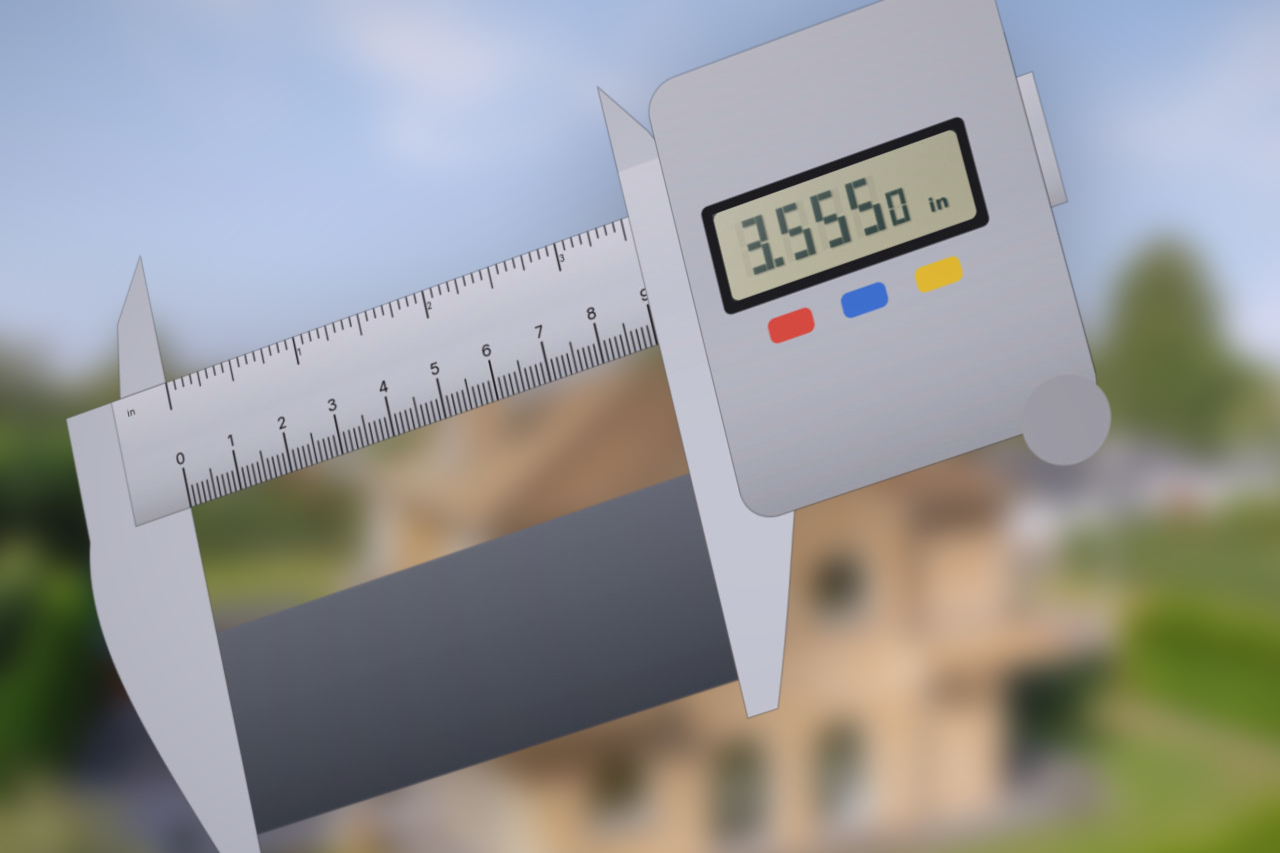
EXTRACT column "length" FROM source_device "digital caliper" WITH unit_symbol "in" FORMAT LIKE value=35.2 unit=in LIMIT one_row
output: value=3.5550 unit=in
